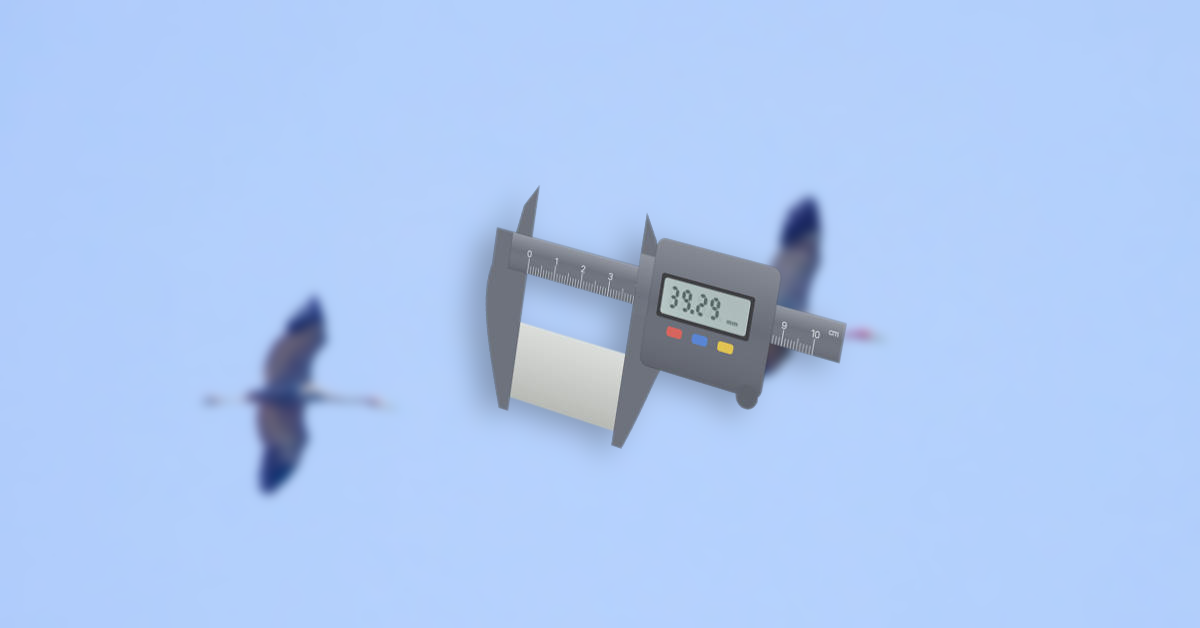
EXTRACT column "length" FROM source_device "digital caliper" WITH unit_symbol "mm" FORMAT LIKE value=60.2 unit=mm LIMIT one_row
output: value=39.29 unit=mm
